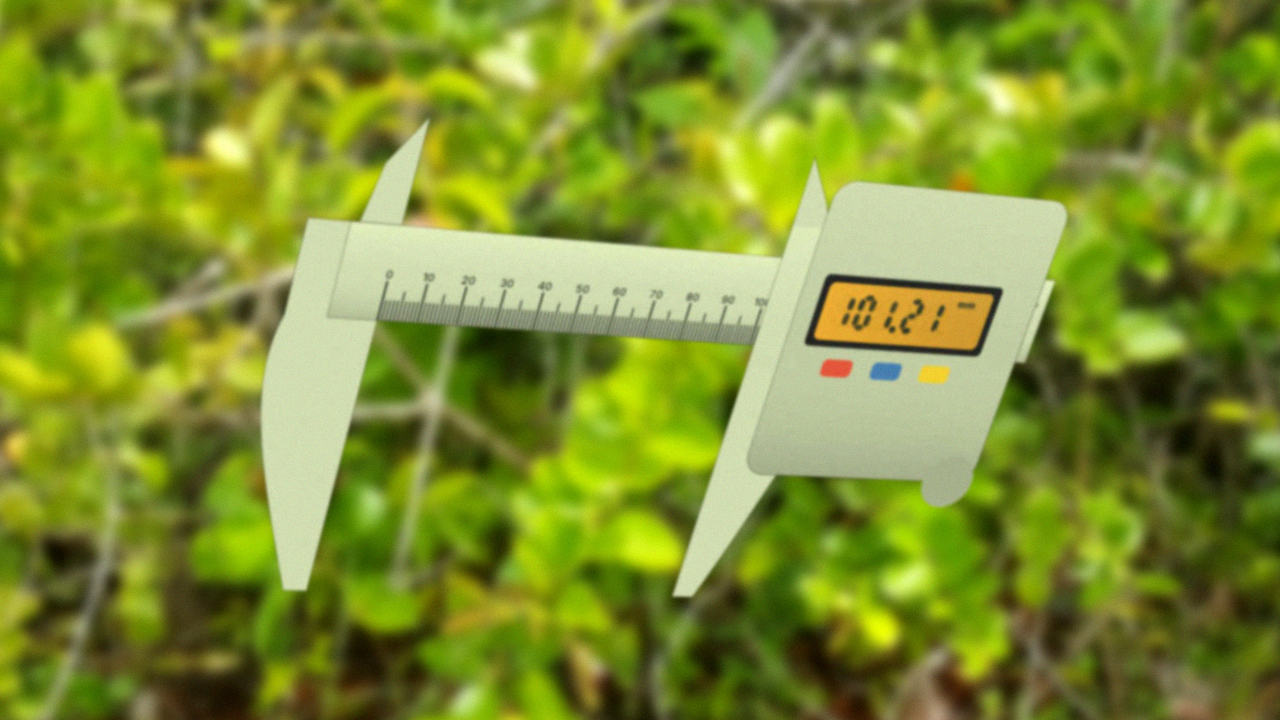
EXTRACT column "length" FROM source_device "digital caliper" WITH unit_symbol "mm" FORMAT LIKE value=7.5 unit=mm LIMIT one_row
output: value=101.21 unit=mm
